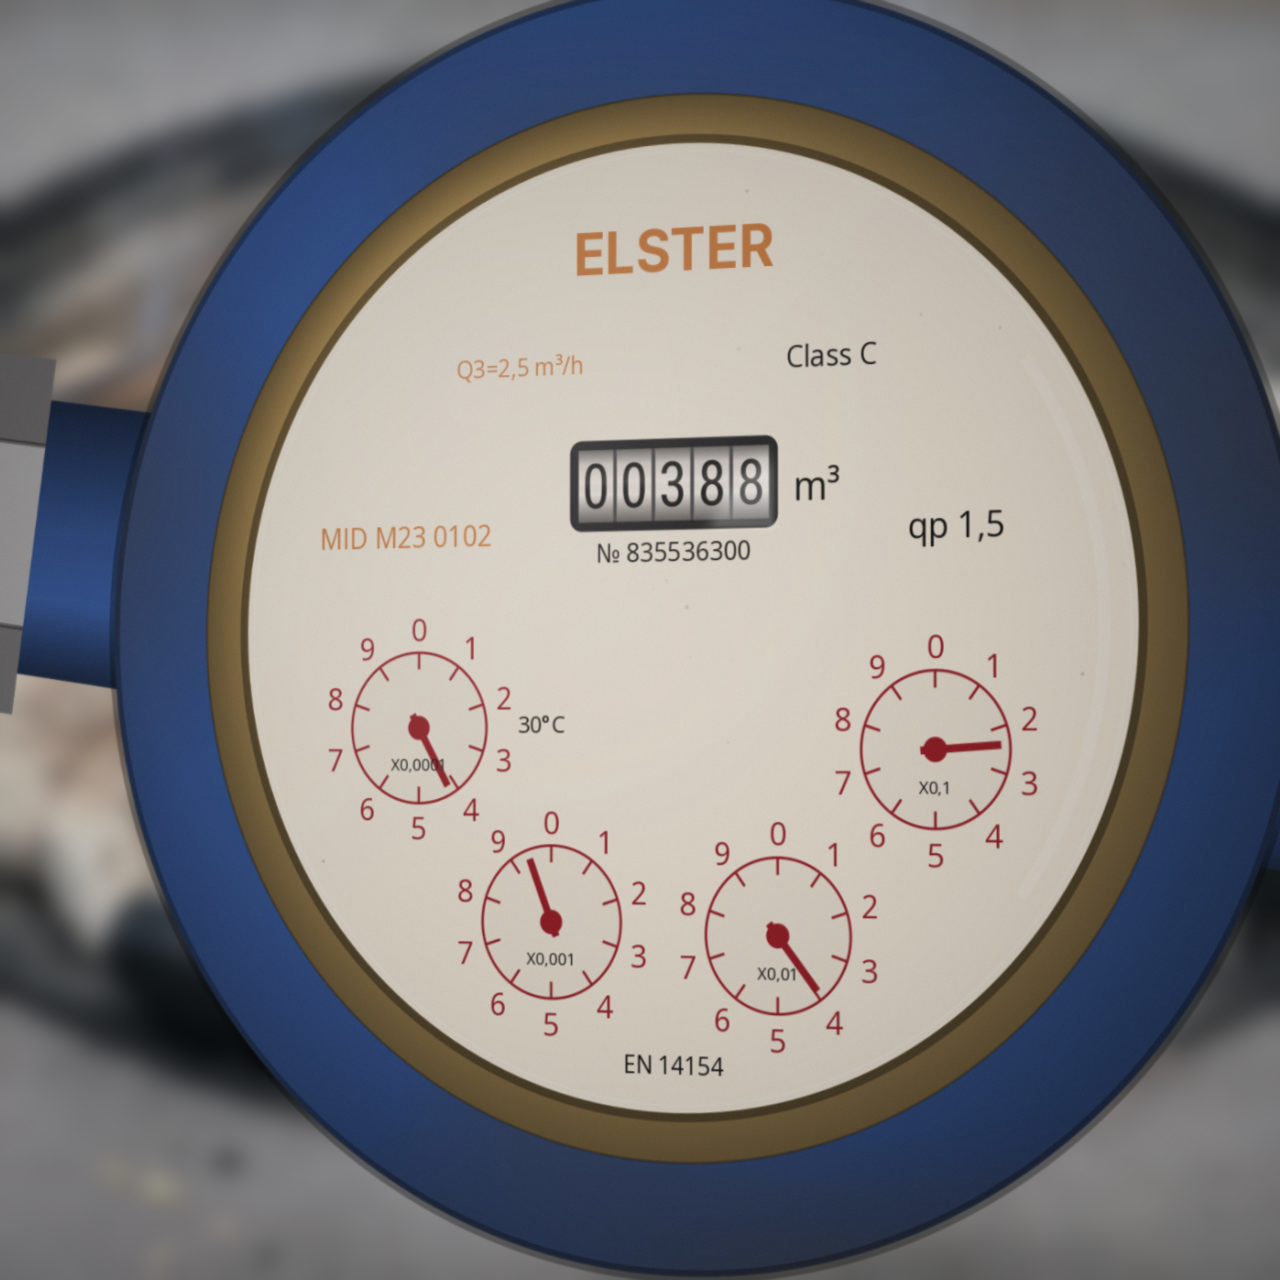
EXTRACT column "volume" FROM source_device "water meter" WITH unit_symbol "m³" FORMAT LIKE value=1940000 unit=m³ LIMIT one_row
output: value=388.2394 unit=m³
